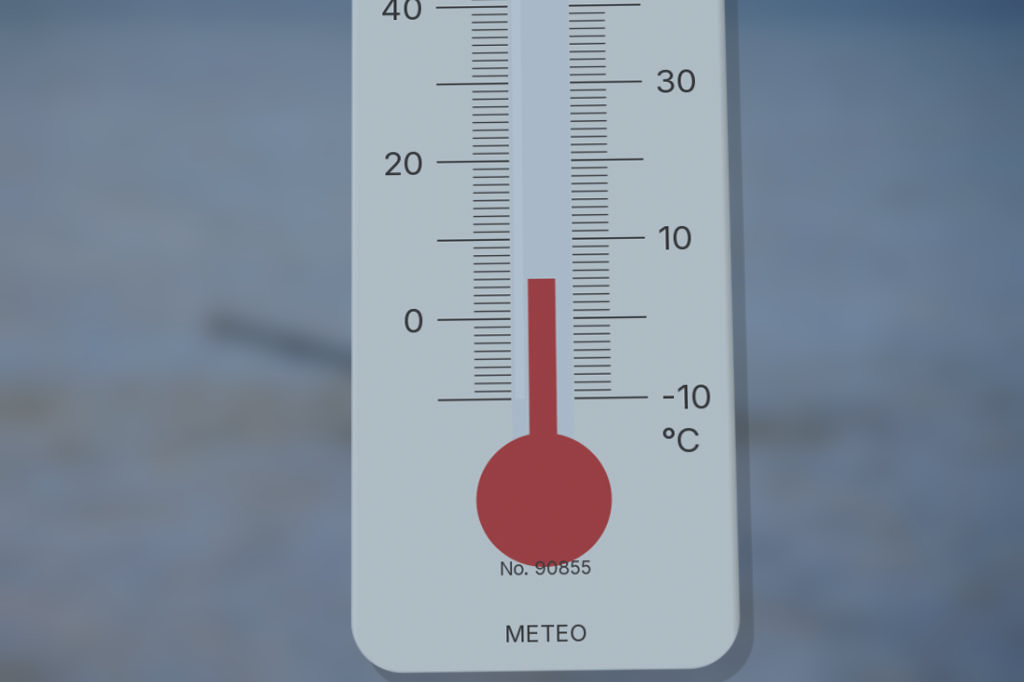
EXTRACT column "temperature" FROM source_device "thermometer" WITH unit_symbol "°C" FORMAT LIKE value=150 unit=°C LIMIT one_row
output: value=5 unit=°C
